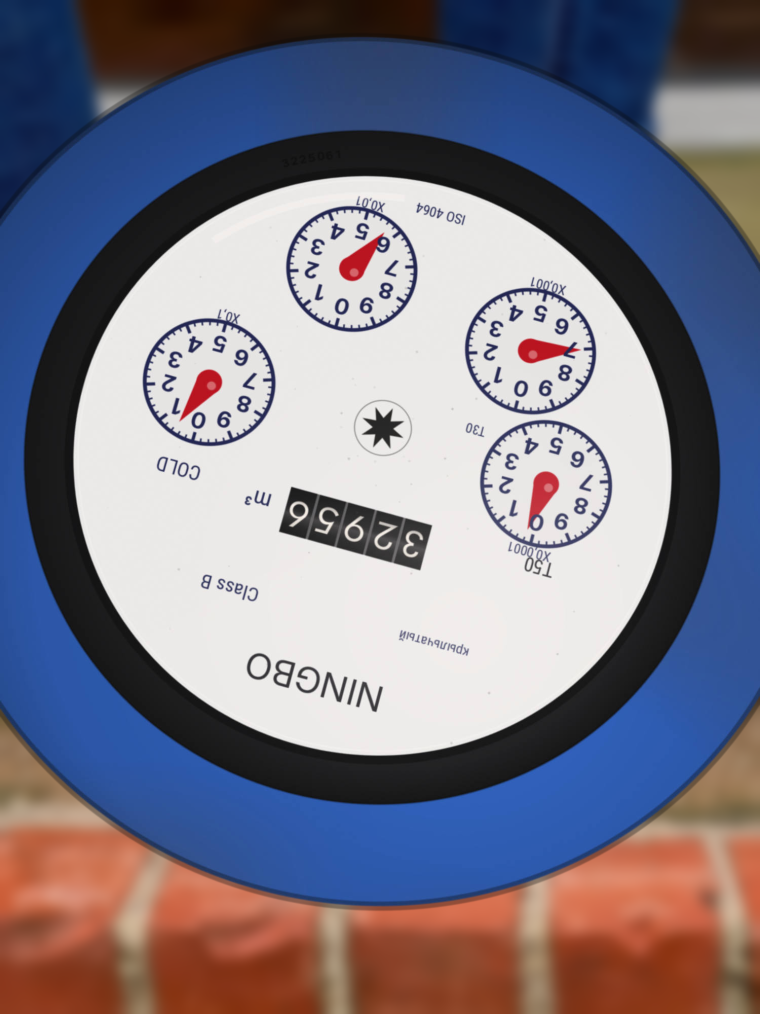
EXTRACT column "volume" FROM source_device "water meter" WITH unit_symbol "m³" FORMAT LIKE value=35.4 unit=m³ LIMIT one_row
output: value=32956.0570 unit=m³
